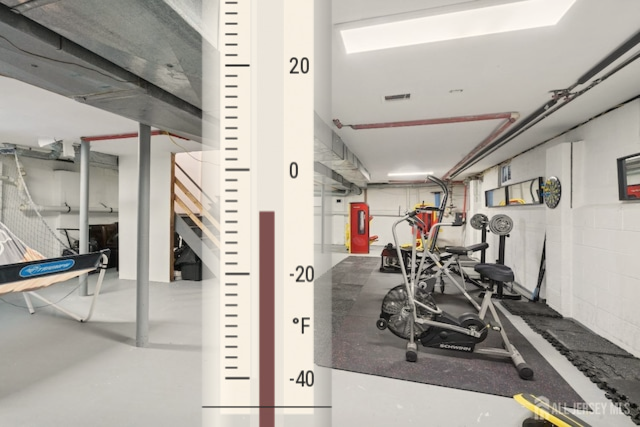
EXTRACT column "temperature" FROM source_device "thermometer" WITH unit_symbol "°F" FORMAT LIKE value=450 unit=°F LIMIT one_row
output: value=-8 unit=°F
